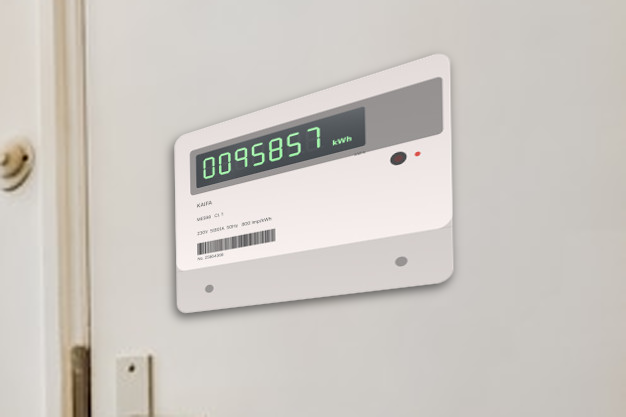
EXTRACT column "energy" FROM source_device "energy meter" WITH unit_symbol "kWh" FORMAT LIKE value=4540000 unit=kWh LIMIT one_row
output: value=95857 unit=kWh
